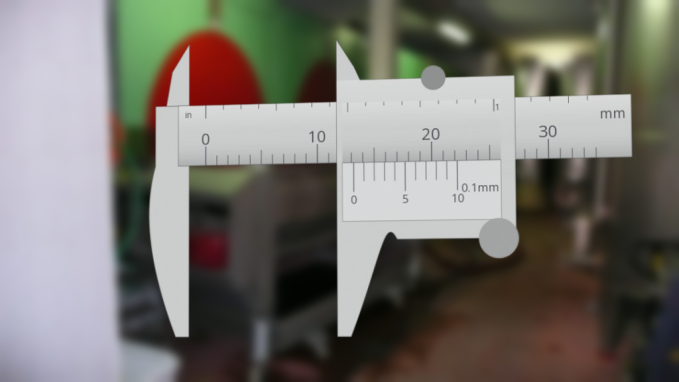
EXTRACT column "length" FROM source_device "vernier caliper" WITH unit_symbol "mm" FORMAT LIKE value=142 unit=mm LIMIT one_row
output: value=13.2 unit=mm
